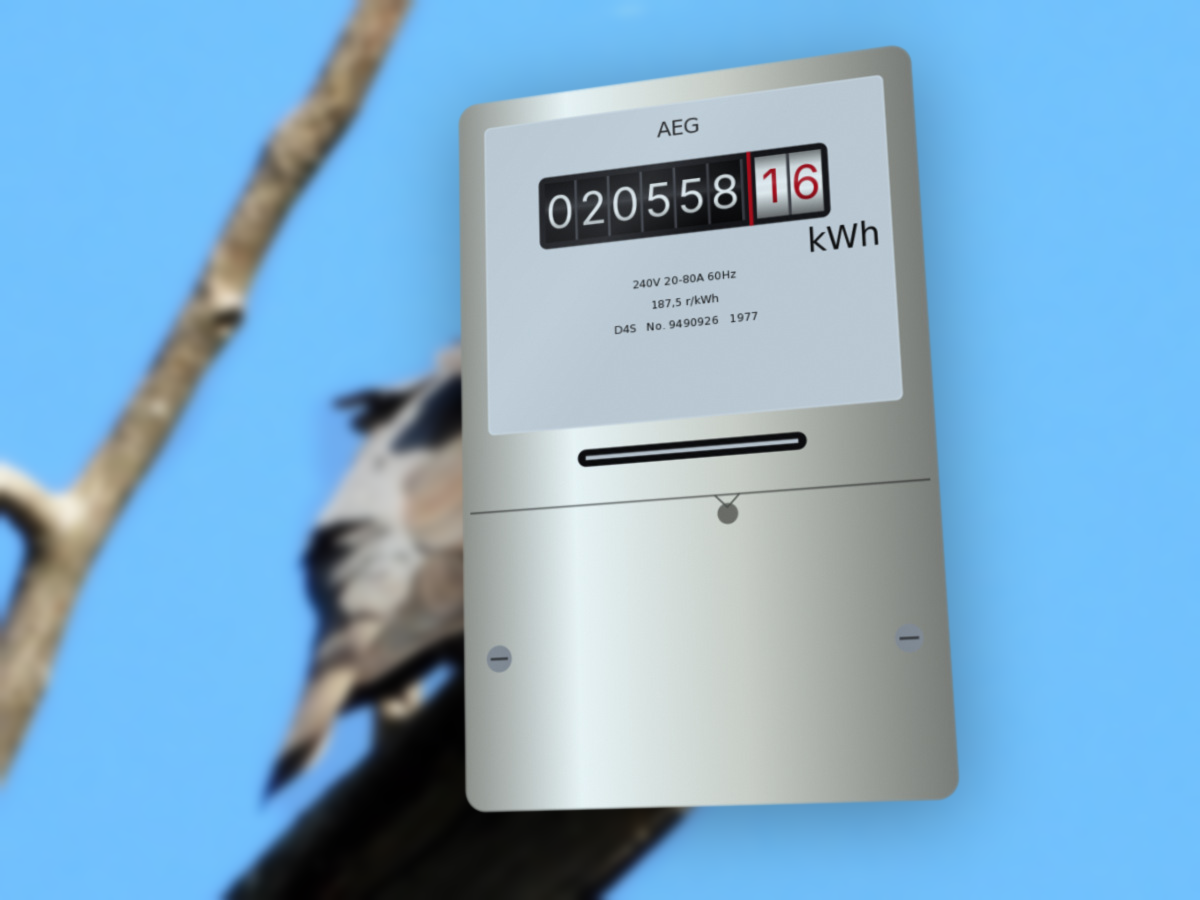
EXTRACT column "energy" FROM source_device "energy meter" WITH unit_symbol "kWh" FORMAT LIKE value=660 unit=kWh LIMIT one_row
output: value=20558.16 unit=kWh
